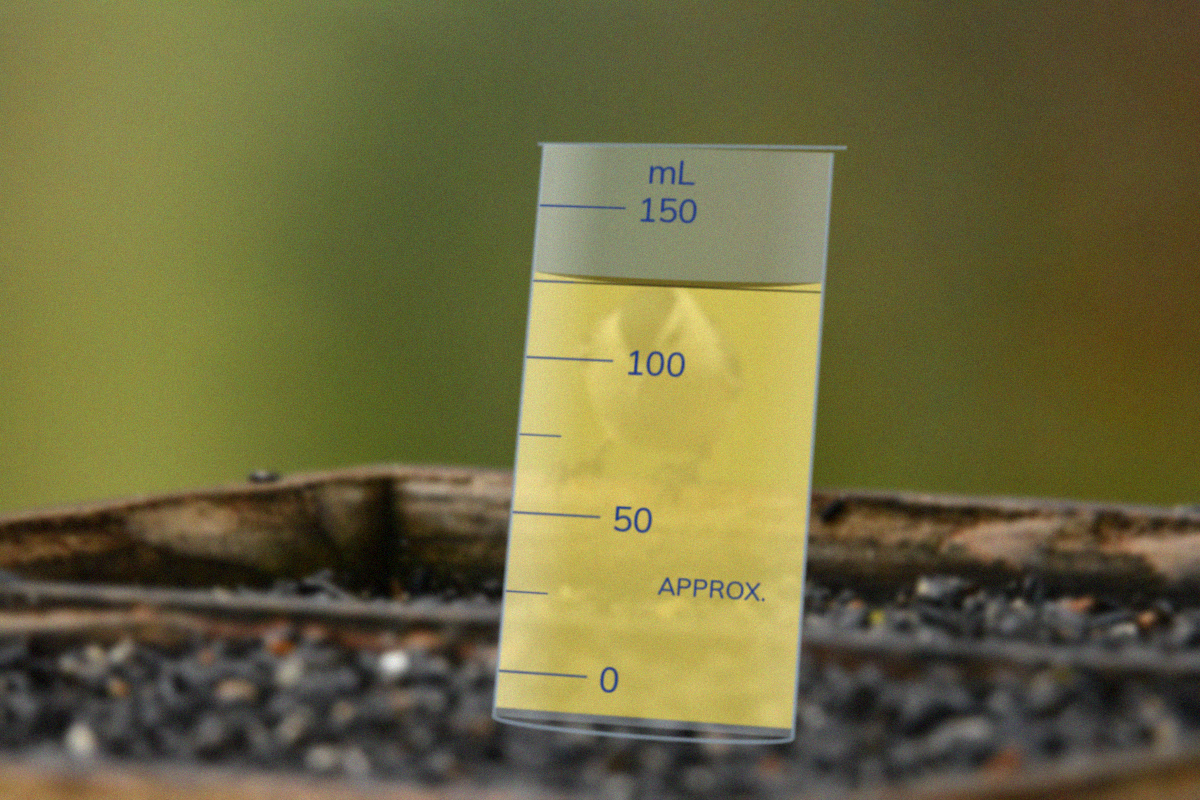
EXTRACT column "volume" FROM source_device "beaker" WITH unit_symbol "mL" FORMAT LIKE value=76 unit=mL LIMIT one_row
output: value=125 unit=mL
